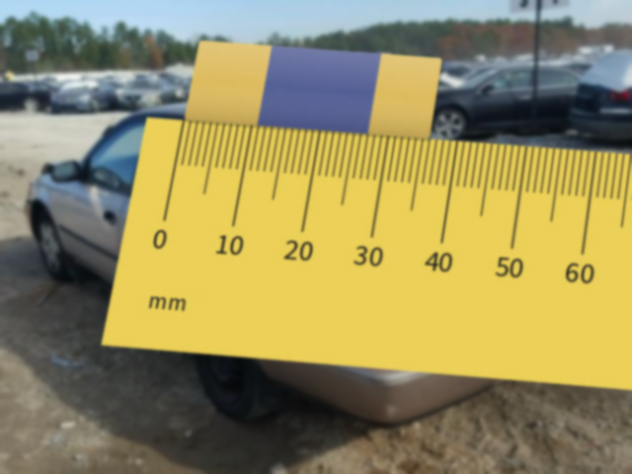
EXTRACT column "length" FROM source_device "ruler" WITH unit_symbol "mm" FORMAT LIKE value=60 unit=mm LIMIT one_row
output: value=36 unit=mm
